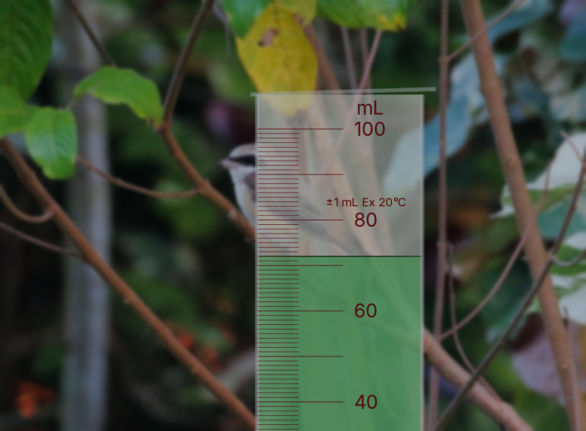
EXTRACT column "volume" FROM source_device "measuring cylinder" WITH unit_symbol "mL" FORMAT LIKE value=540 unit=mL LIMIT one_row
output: value=72 unit=mL
